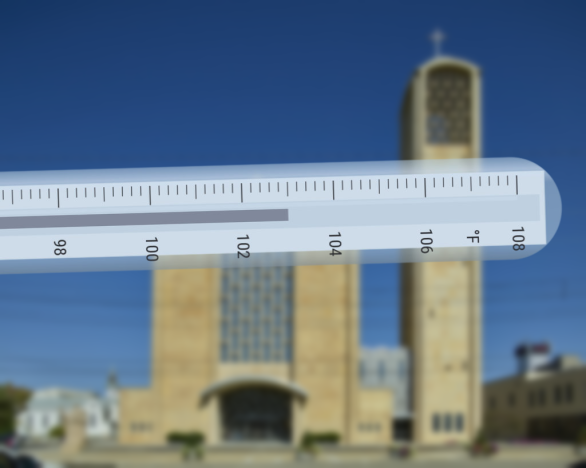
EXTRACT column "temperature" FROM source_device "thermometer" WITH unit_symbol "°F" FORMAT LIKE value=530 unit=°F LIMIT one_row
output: value=103 unit=°F
